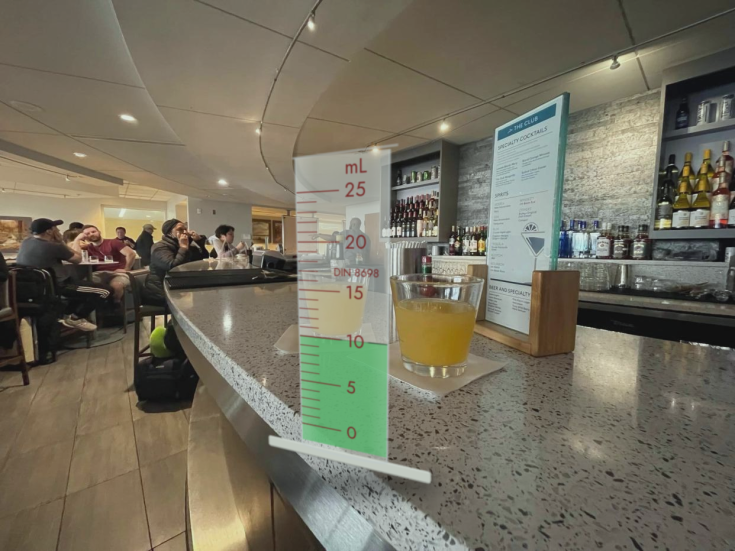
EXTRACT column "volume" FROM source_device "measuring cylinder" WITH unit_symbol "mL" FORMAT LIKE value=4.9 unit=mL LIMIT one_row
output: value=10 unit=mL
